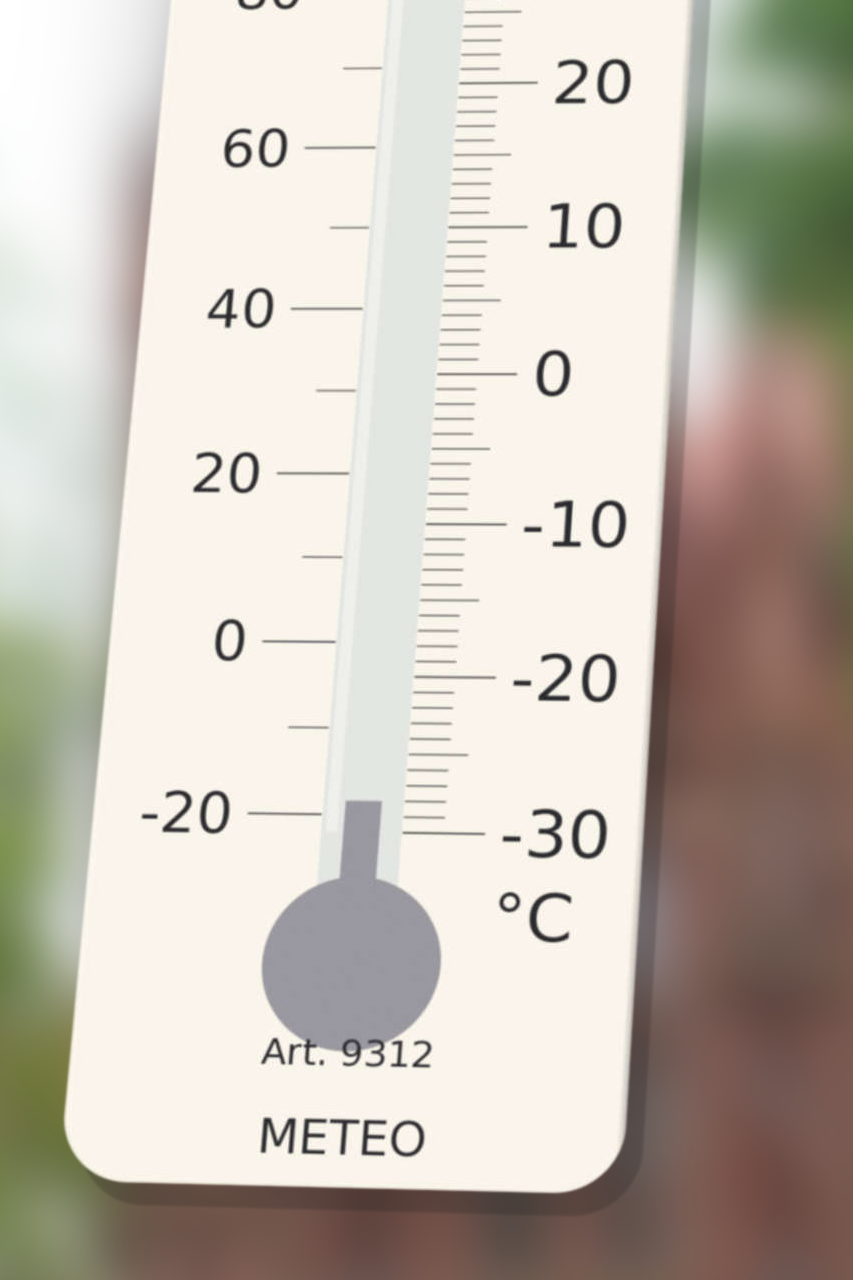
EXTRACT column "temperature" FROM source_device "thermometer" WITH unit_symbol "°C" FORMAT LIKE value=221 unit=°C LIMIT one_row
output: value=-28 unit=°C
